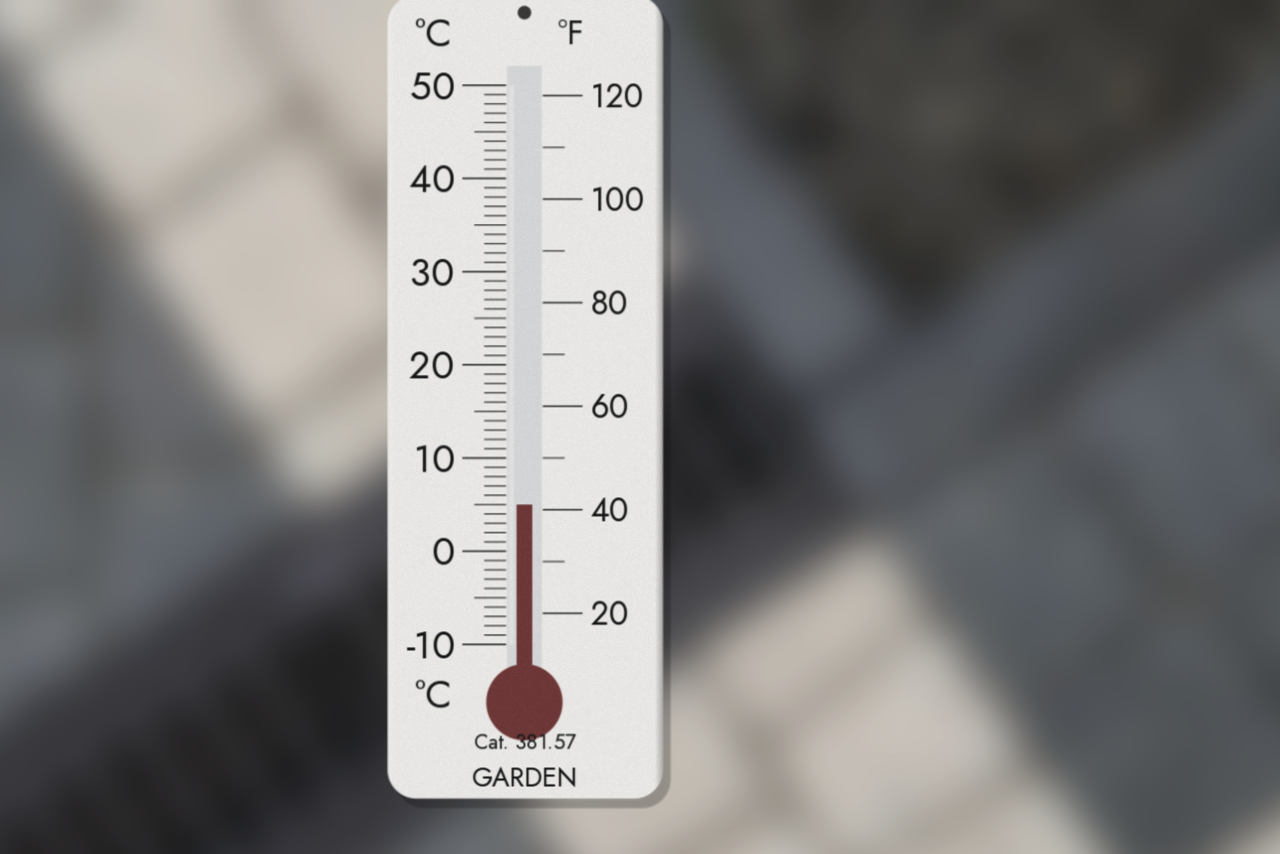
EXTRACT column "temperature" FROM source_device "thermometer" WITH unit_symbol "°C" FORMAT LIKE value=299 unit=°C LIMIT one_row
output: value=5 unit=°C
